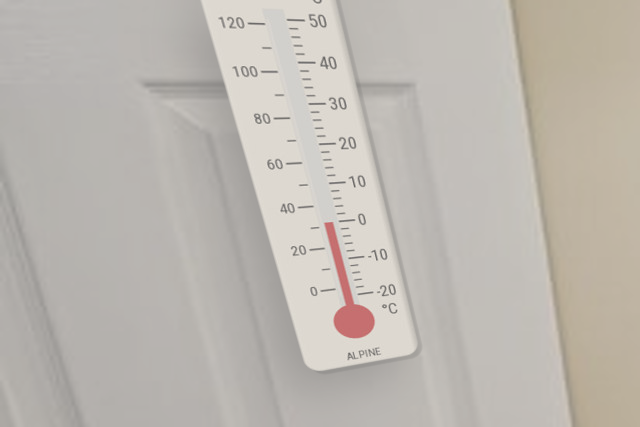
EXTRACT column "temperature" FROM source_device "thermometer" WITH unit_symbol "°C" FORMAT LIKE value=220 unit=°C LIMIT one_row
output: value=0 unit=°C
